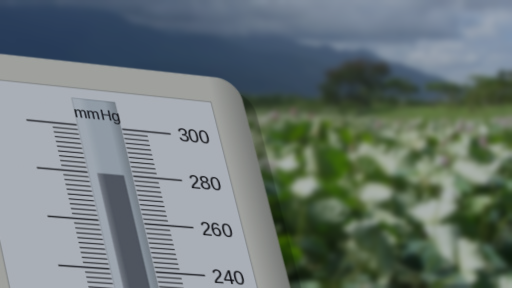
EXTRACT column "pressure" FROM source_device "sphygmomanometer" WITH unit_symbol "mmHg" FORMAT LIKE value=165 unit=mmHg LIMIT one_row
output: value=280 unit=mmHg
